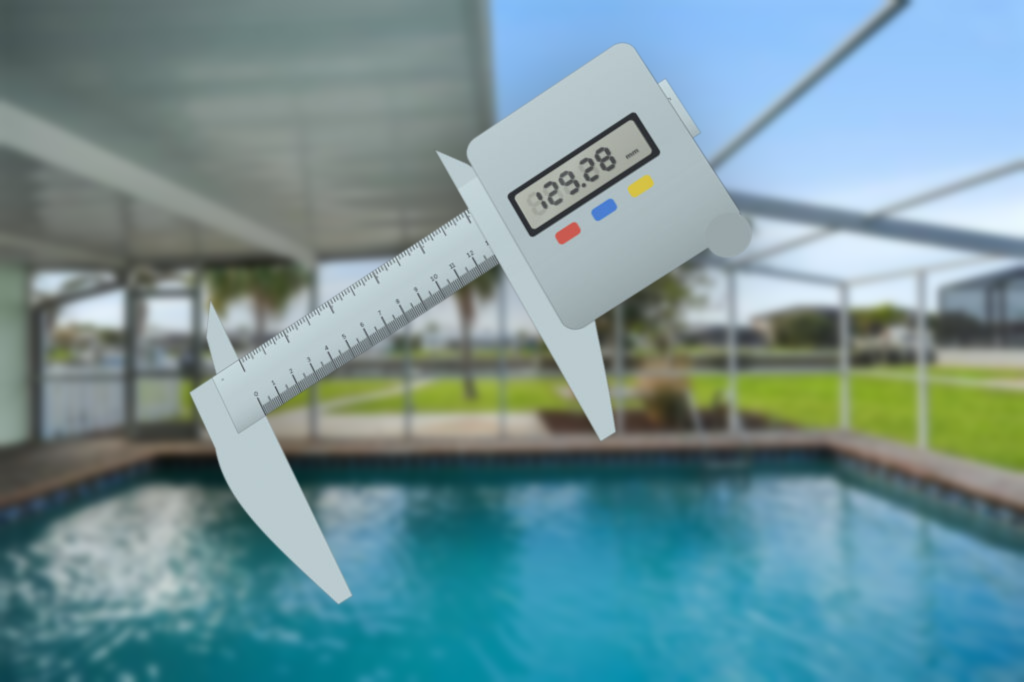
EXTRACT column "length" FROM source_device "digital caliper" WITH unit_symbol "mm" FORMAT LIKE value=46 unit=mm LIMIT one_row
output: value=129.28 unit=mm
